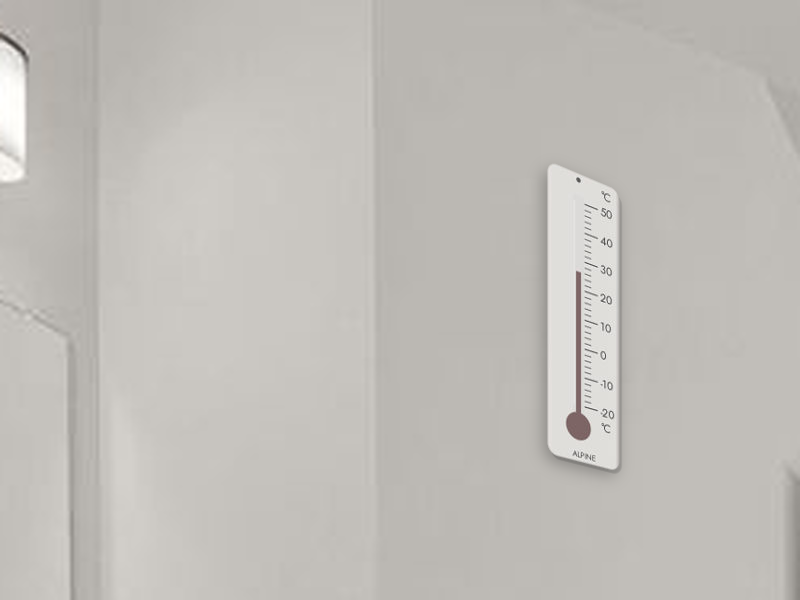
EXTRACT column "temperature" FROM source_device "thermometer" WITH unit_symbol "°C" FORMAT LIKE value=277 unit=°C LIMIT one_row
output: value=26 unit=°C
